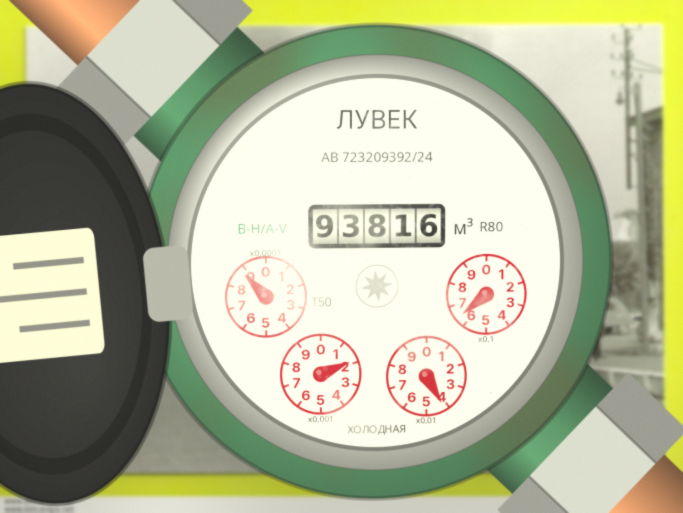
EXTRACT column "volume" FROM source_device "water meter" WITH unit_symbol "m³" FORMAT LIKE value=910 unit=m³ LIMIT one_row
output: value=93816.6418 unit=m³
